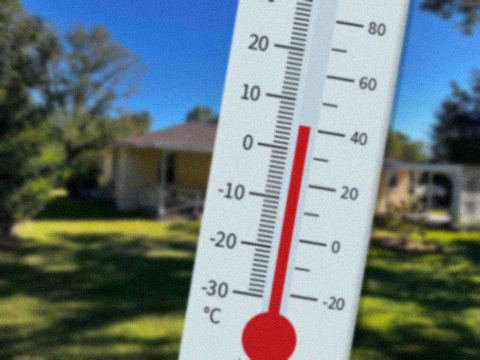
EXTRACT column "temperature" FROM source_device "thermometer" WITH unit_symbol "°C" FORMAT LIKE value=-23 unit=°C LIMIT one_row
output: value=5 unit=°C
